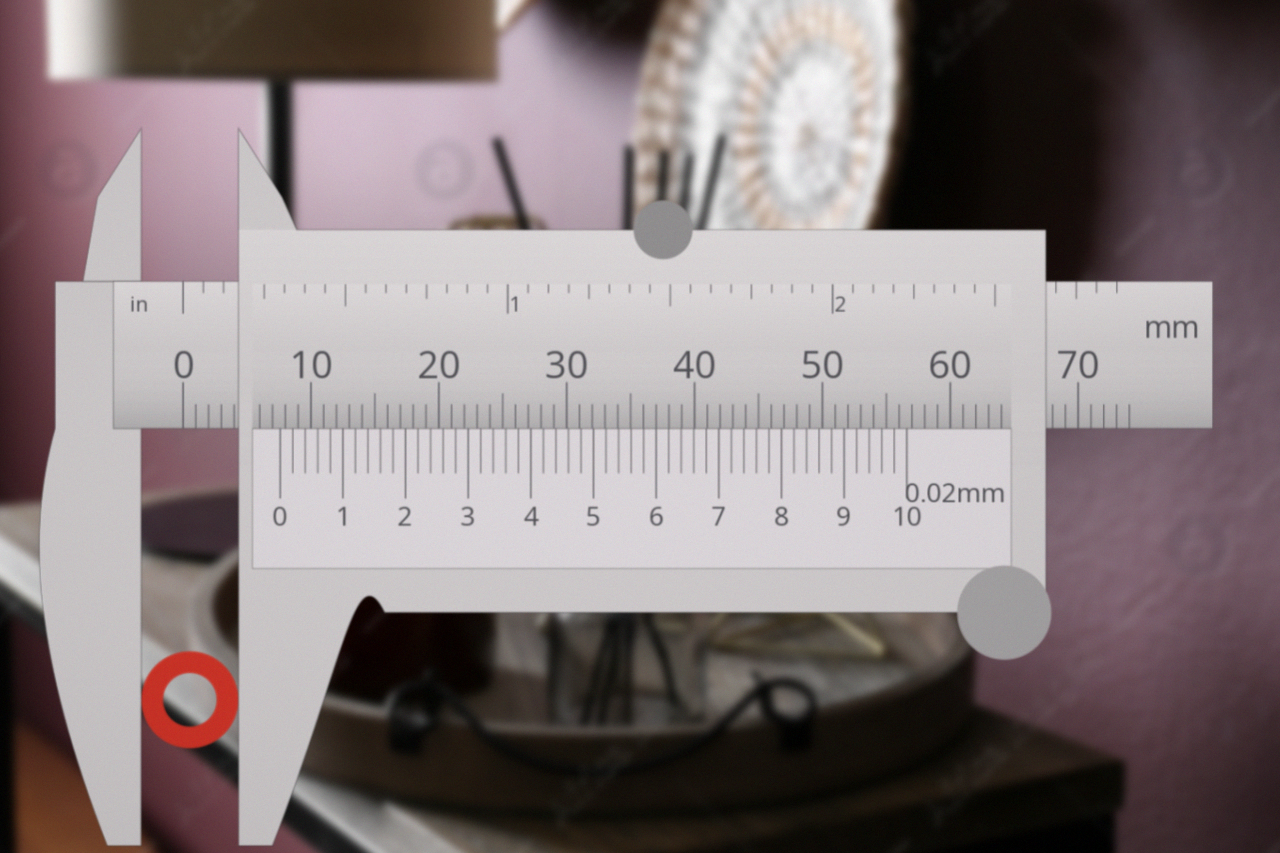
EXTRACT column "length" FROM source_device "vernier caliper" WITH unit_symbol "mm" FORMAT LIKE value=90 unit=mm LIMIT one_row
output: value=7.6 unit=mm
